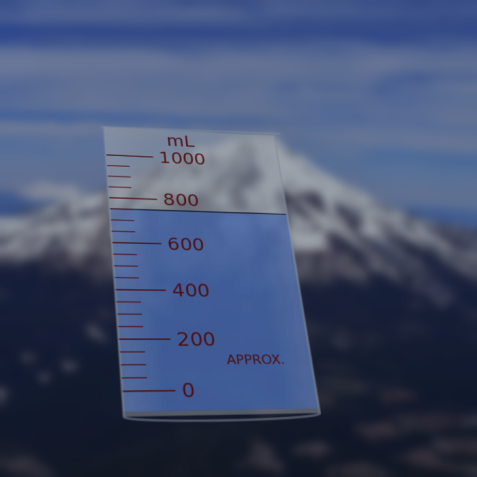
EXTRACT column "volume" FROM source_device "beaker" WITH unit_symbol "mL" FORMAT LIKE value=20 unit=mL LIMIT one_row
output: value=750 unit=mL
